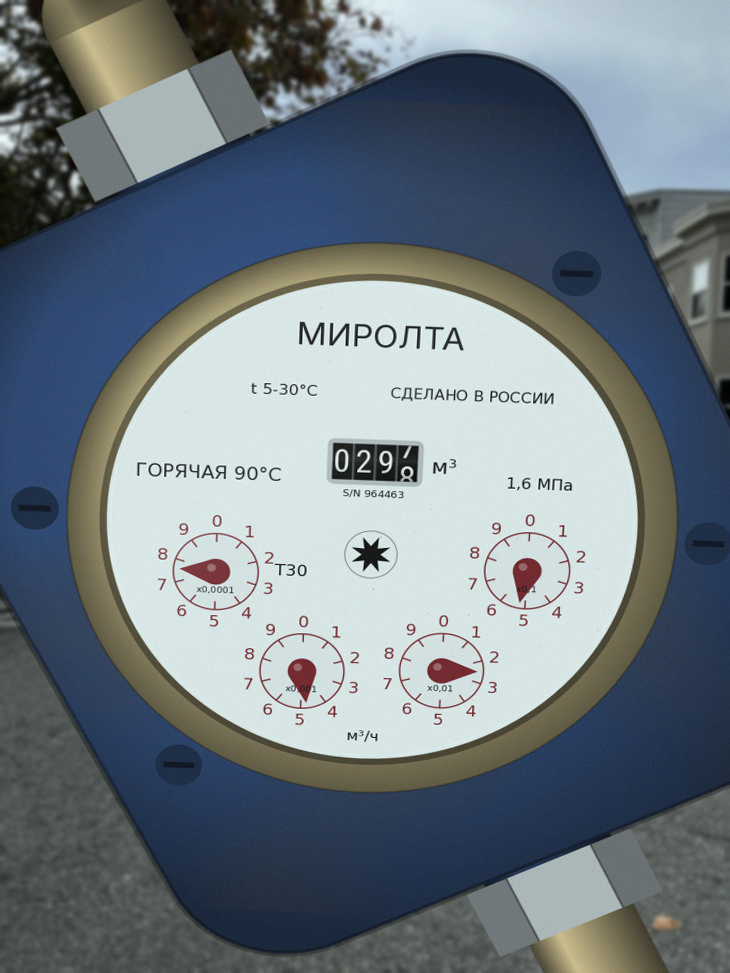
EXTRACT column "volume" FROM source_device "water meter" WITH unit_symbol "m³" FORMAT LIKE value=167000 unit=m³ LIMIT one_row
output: value=297.5247 unit=m³
